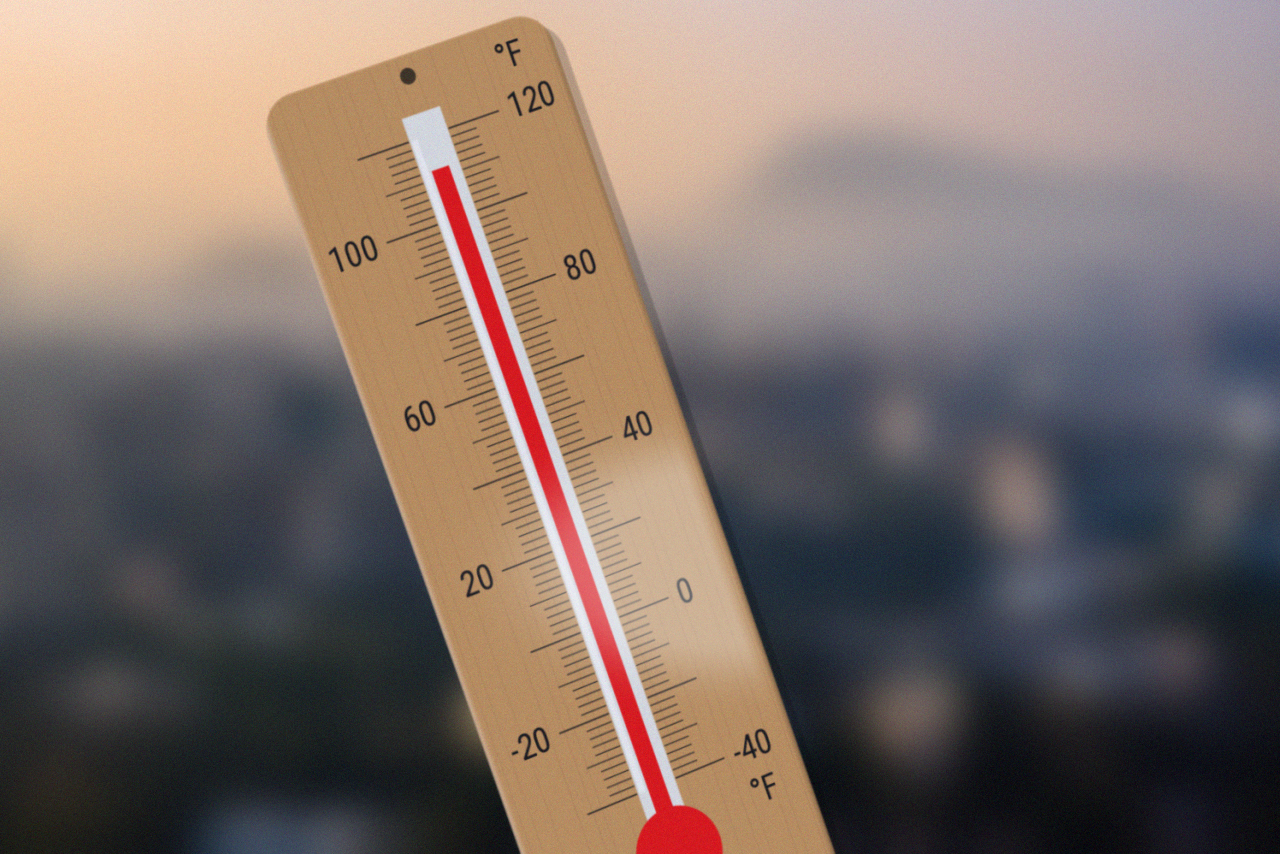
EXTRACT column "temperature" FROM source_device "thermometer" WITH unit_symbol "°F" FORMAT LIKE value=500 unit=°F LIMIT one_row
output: value=112 unit=°F
